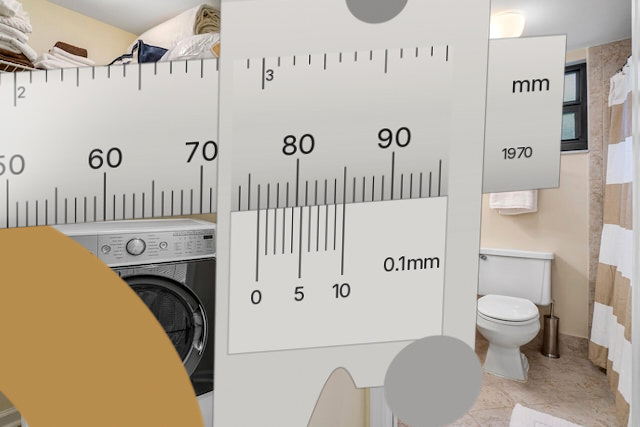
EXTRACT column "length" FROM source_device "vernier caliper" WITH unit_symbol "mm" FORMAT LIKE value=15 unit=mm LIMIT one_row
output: value=76.0 unit=mm
